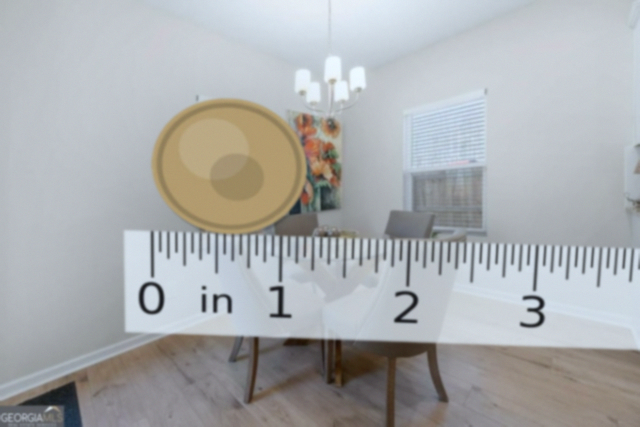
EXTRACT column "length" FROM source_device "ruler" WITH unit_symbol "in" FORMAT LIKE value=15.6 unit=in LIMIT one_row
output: value=1.1875 unit=in
